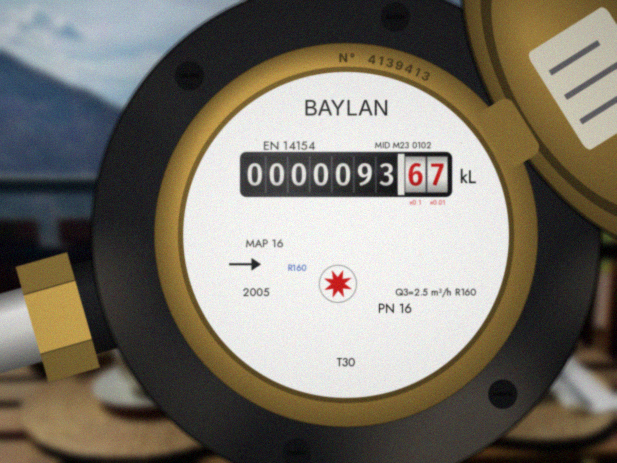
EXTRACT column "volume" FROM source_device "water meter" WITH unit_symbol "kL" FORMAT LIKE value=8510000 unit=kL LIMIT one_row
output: value=93.67 unit=kL
